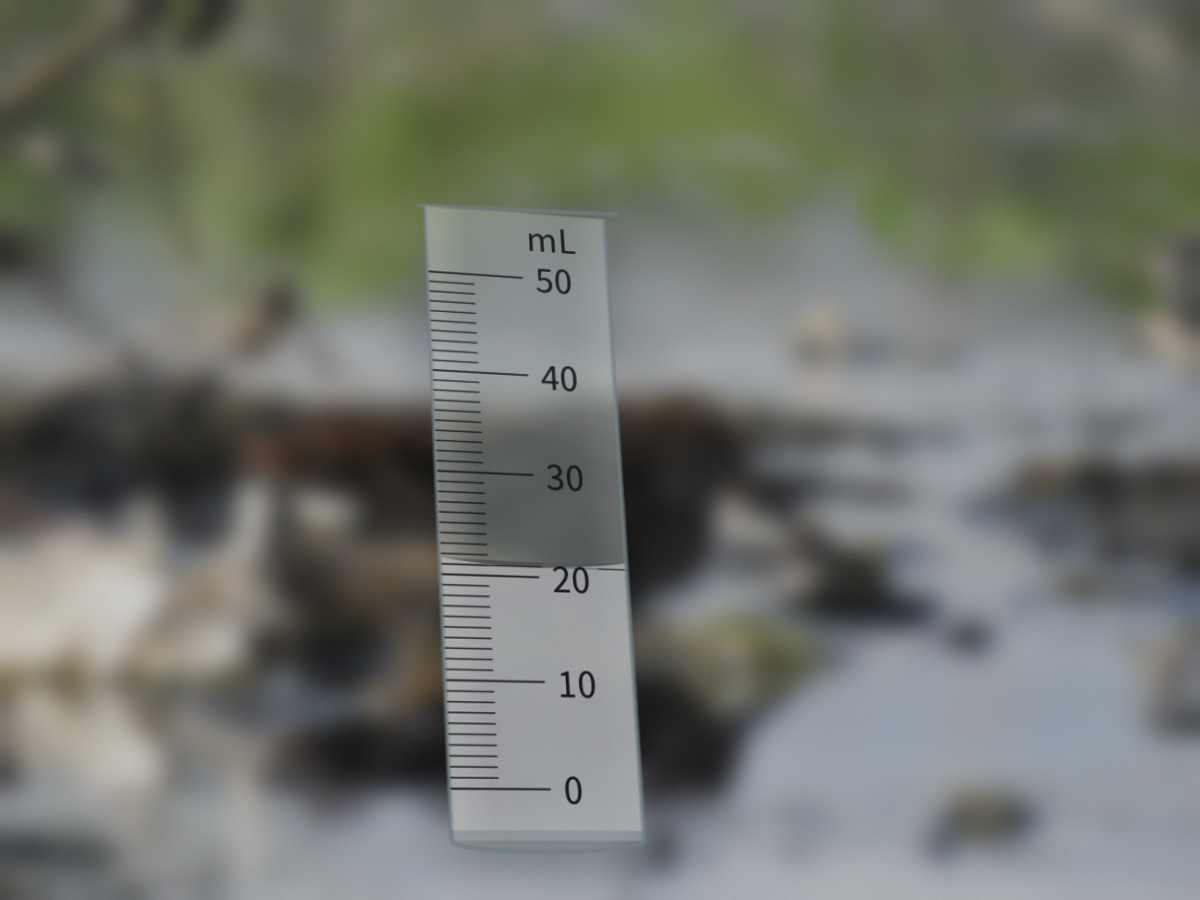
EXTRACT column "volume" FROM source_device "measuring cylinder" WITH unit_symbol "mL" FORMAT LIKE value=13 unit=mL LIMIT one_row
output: value=21 unit=mL
